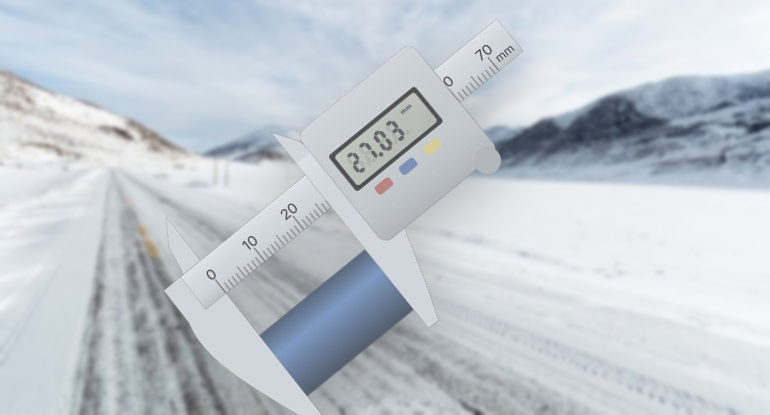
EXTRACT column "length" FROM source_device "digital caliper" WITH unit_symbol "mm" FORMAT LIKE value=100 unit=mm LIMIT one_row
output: value=27.03 unit=mm
